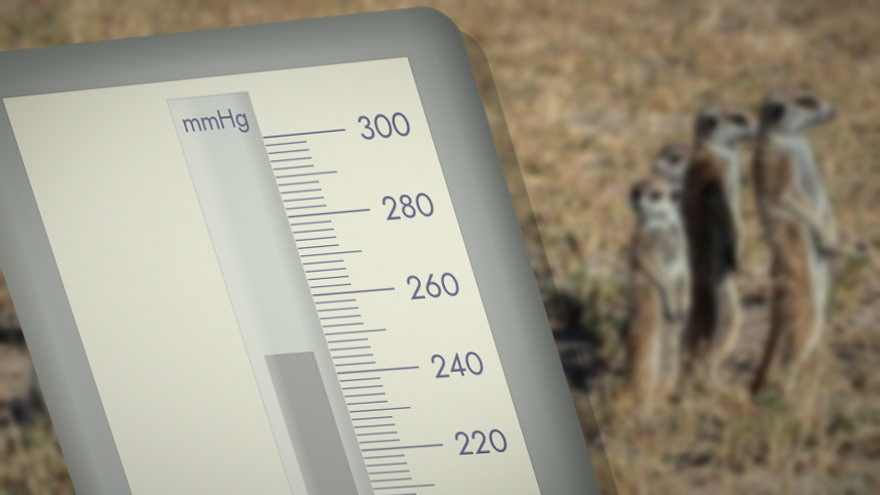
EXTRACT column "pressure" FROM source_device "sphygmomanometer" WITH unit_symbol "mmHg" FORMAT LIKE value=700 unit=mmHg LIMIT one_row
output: value=246 unit=mmHg
